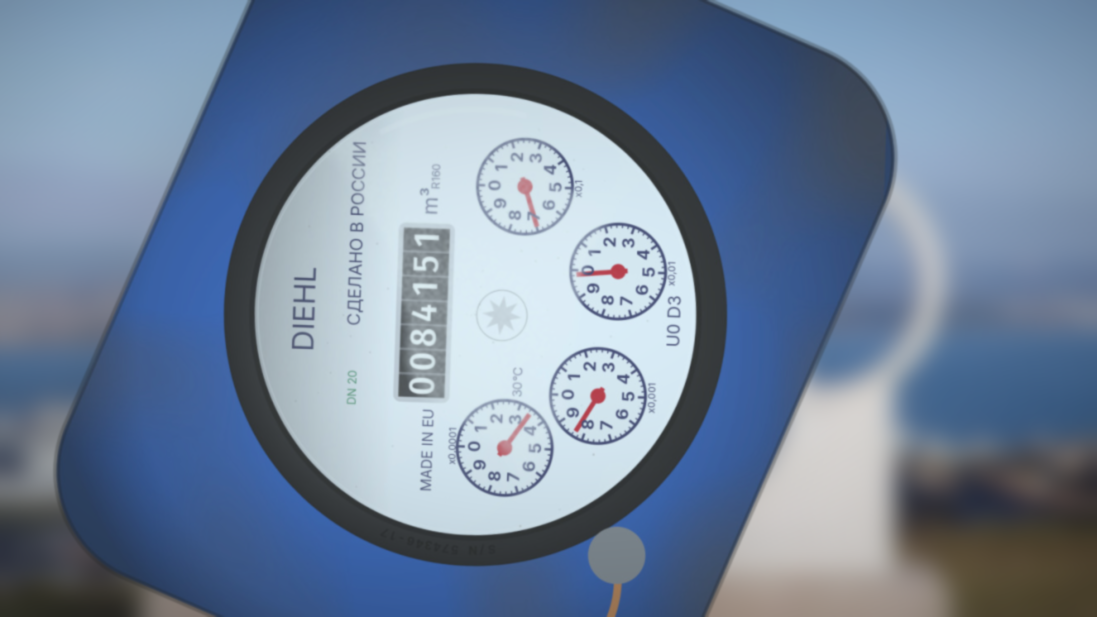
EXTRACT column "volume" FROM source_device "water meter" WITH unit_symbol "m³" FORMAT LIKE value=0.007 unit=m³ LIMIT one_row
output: value=84151.6983 unit=m³
